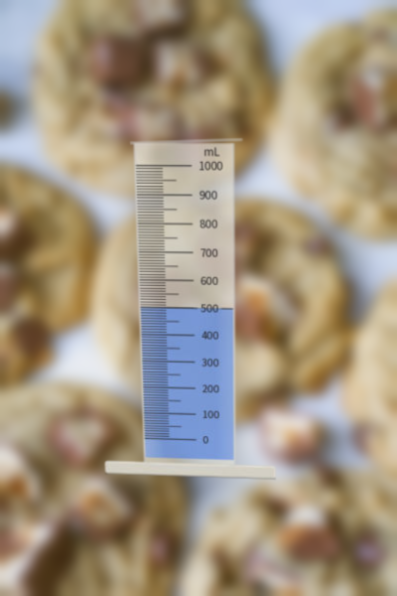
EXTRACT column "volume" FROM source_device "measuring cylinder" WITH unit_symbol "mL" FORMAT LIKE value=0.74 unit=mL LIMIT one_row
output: value=500 unit=mL
